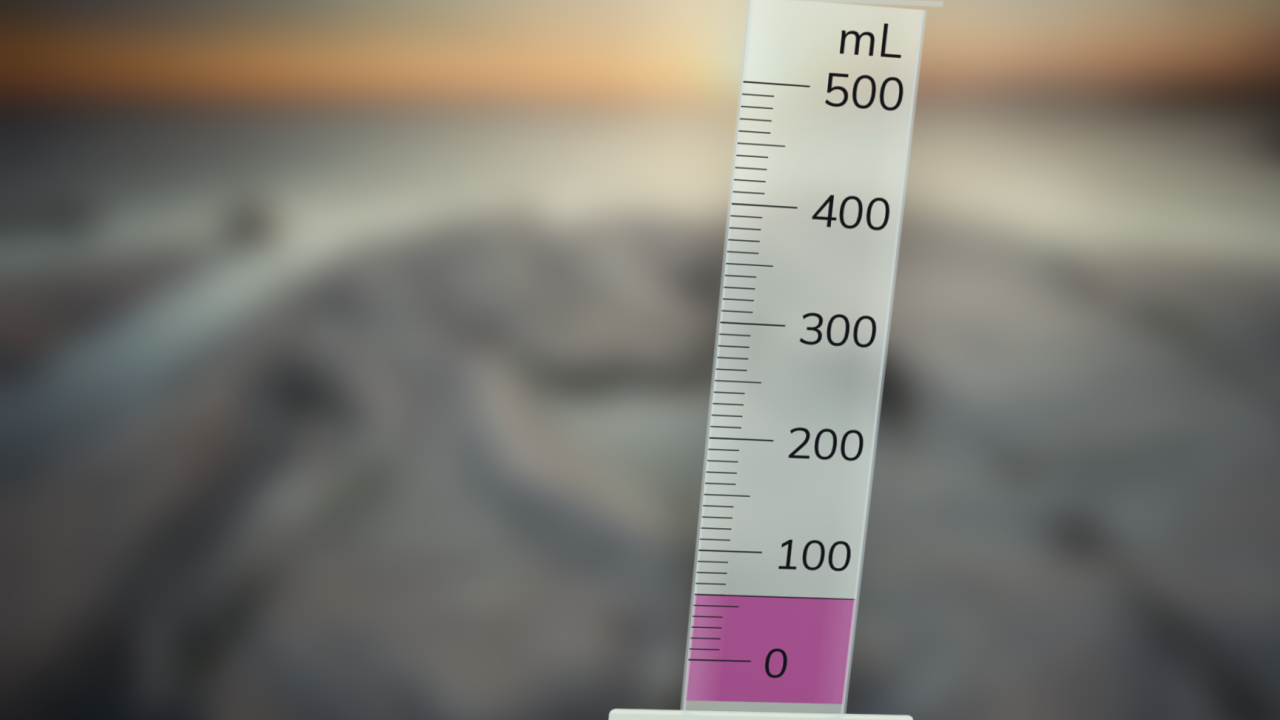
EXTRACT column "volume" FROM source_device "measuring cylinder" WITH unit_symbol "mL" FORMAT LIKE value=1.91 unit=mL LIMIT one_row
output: value=60 unit=mL
